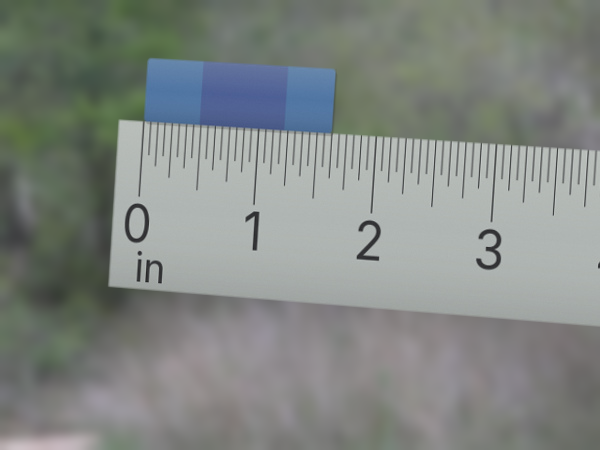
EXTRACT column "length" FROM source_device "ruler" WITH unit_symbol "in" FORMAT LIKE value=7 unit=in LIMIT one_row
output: value=1.625 unit=in
